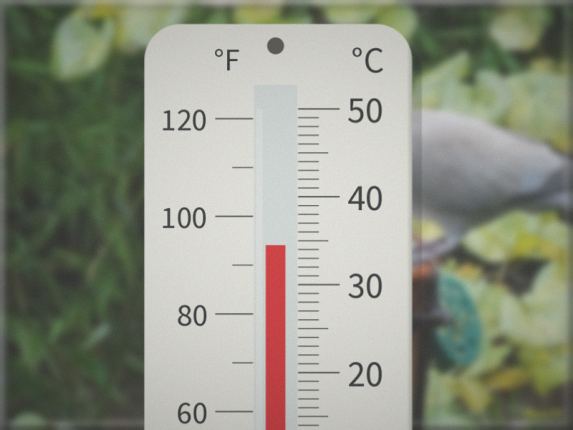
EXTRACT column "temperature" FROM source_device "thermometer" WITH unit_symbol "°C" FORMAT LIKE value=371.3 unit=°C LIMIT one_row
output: value=34.5 unit=°C
